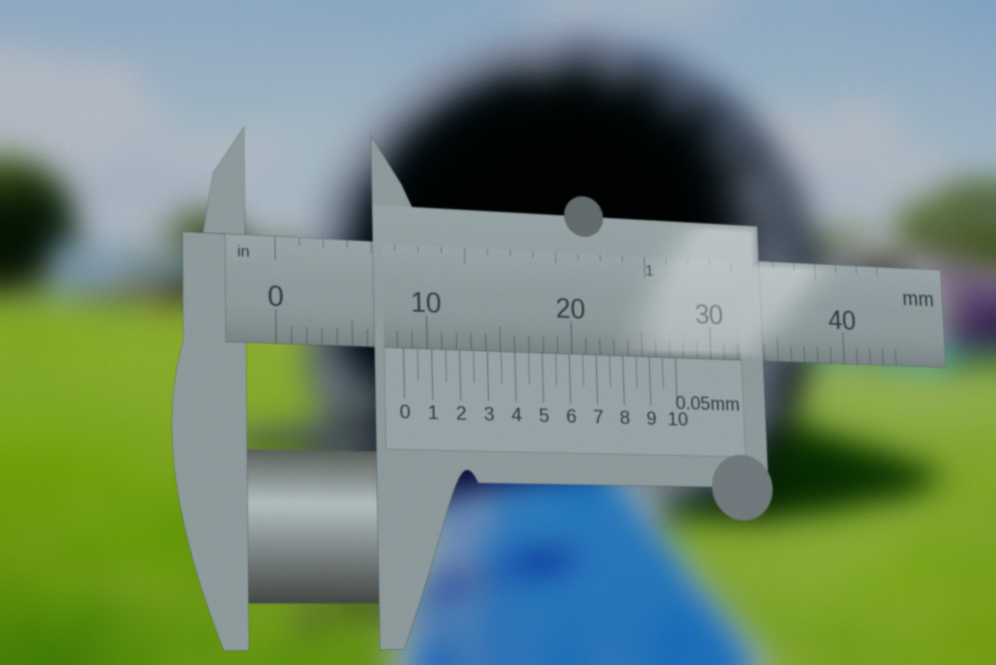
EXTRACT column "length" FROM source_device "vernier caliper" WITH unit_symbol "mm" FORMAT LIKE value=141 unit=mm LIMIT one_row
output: value=8.4 unit=mm
